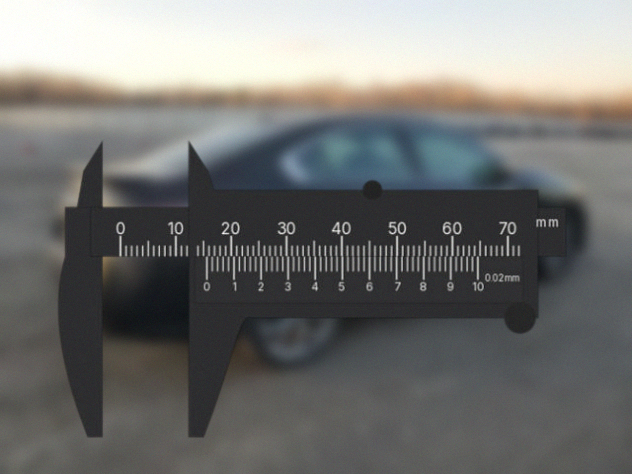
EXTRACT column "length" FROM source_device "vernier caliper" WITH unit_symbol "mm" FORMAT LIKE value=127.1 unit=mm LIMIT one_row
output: value=15.6 unit=mm
